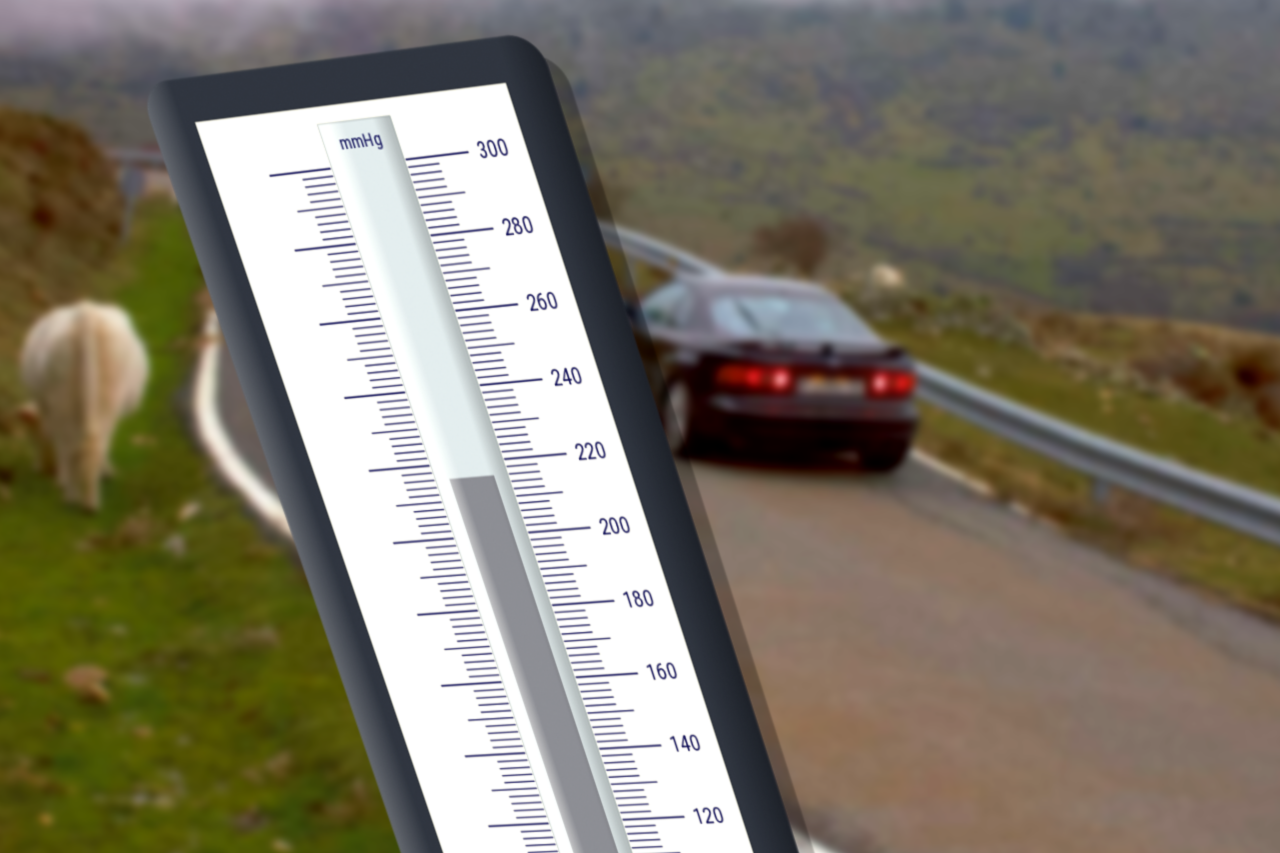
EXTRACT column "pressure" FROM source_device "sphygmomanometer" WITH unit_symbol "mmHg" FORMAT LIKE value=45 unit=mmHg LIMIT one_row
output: value=216 unit=mmHg
